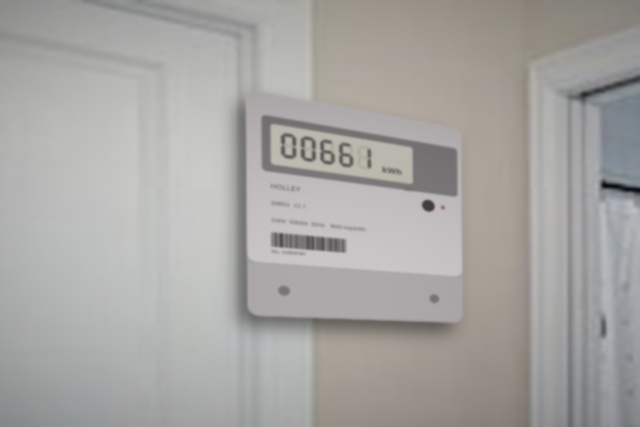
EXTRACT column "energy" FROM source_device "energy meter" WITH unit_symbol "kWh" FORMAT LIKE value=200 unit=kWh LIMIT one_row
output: value=661 unit=kWh
